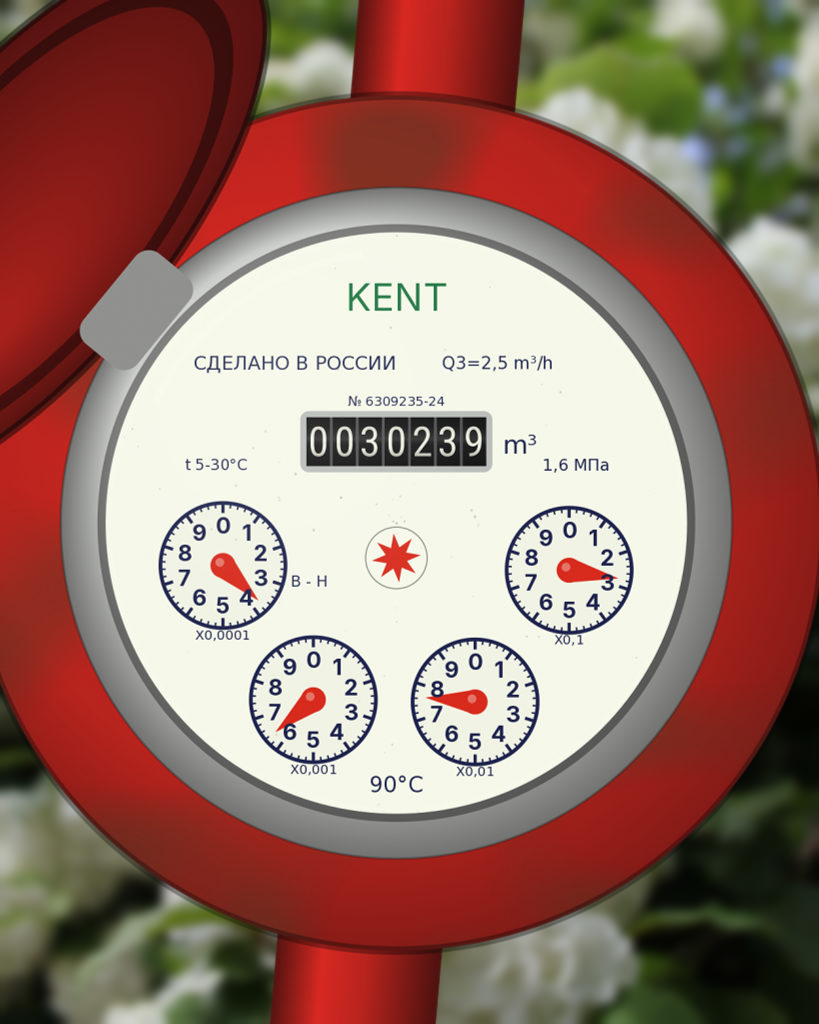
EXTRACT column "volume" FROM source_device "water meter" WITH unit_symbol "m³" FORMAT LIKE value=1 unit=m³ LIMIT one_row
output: value=30239.2763 unit=m³
